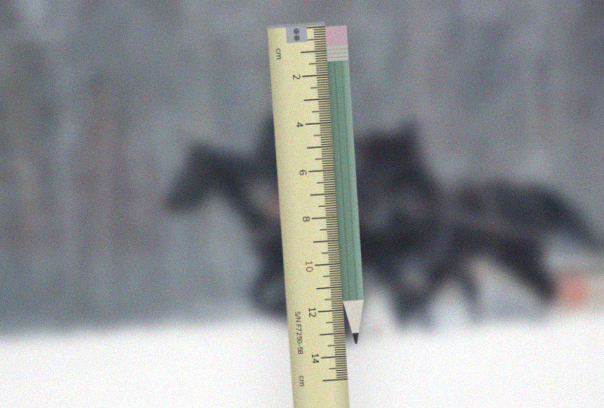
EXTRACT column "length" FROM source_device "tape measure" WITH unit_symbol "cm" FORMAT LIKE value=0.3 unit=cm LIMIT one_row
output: value=13.5 unit=cm
